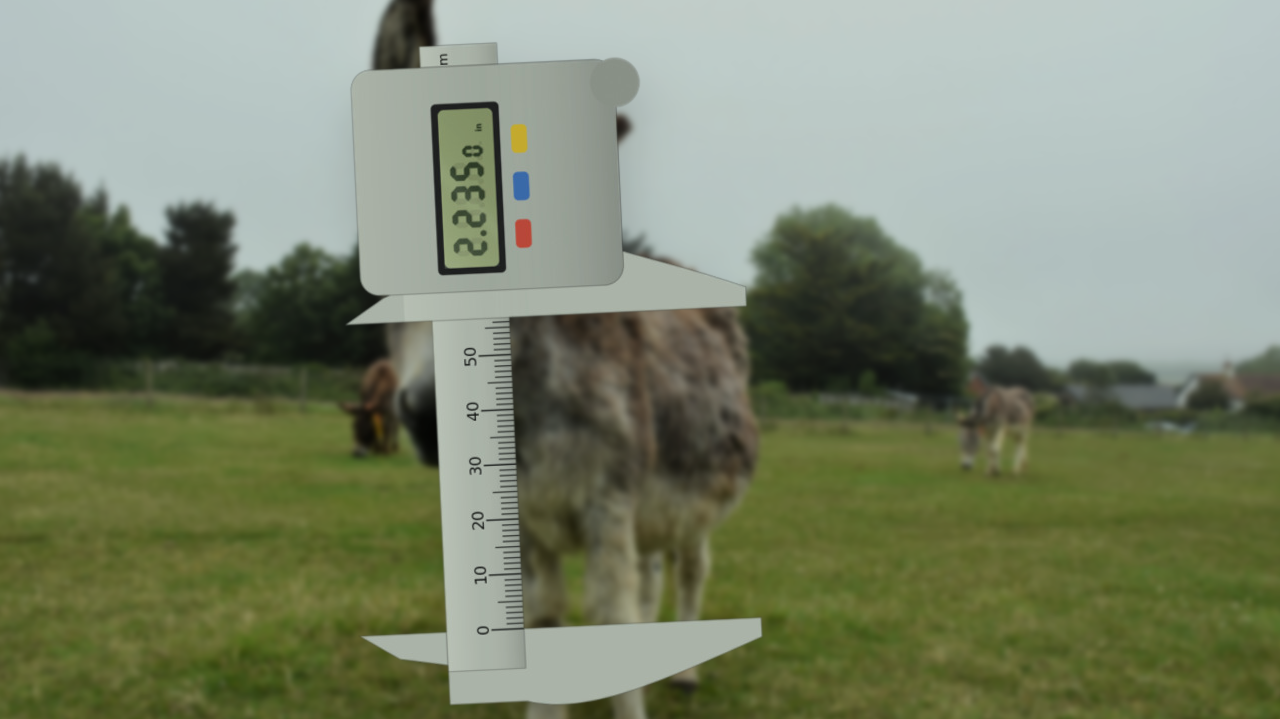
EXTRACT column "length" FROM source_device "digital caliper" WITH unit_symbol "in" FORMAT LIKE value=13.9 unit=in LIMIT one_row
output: value=2.2350 unit=in
